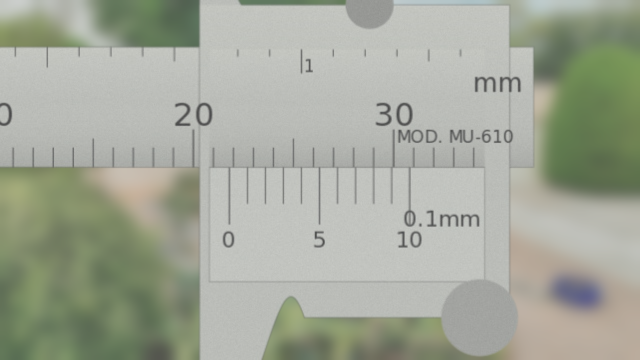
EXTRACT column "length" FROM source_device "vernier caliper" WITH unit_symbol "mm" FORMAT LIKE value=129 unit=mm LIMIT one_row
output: value=21.8 unit=mm
